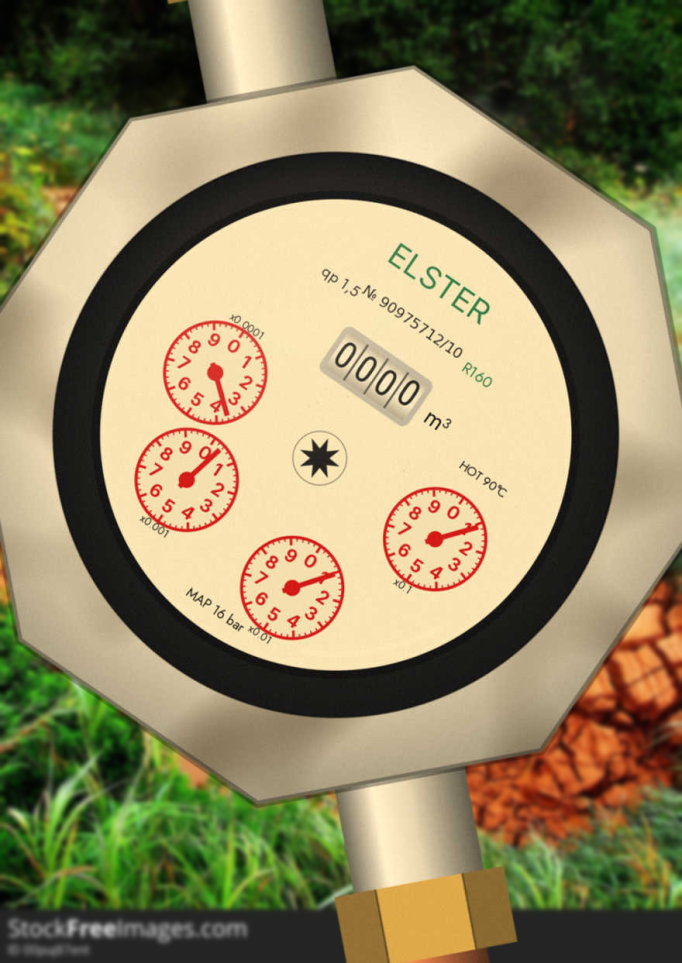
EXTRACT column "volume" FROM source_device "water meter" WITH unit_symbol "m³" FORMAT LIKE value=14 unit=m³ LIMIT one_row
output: value=0.1103 unit=m³
